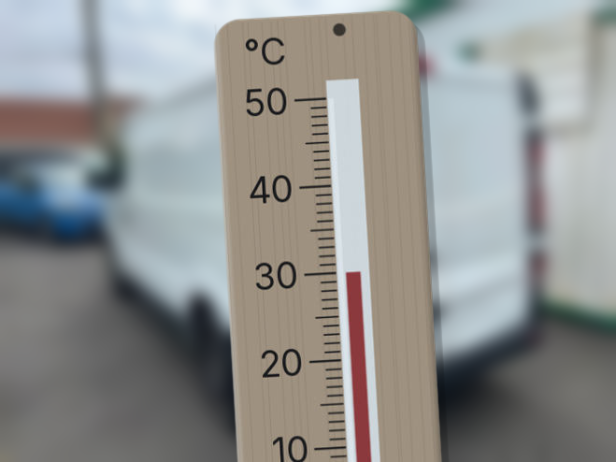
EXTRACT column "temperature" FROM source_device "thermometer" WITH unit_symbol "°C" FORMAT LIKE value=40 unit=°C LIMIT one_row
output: value=30 unit=°C
